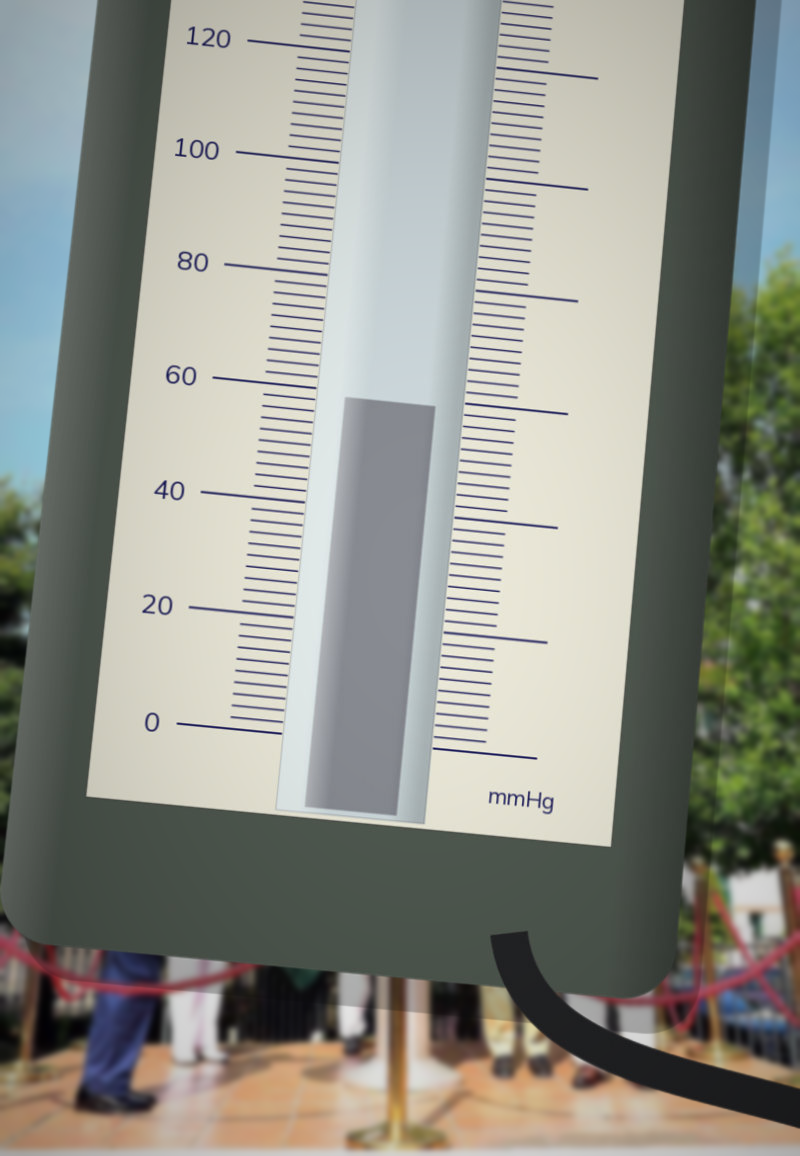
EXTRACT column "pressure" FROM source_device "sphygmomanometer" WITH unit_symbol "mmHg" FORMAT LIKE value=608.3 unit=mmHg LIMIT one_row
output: value=59 unit=mmHg
